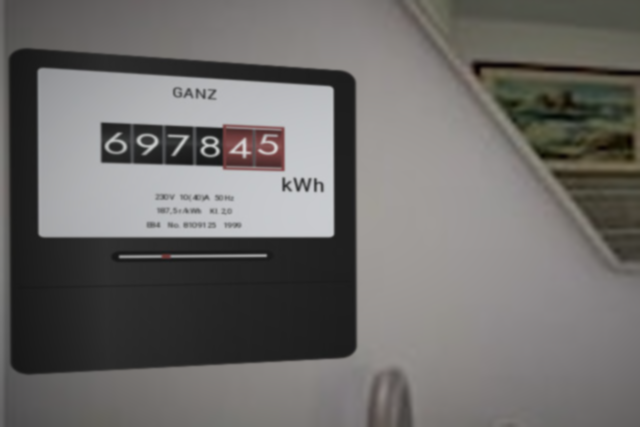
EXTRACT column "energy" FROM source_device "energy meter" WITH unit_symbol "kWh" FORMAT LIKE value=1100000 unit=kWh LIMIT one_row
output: value=6978.45 unit=kWh
